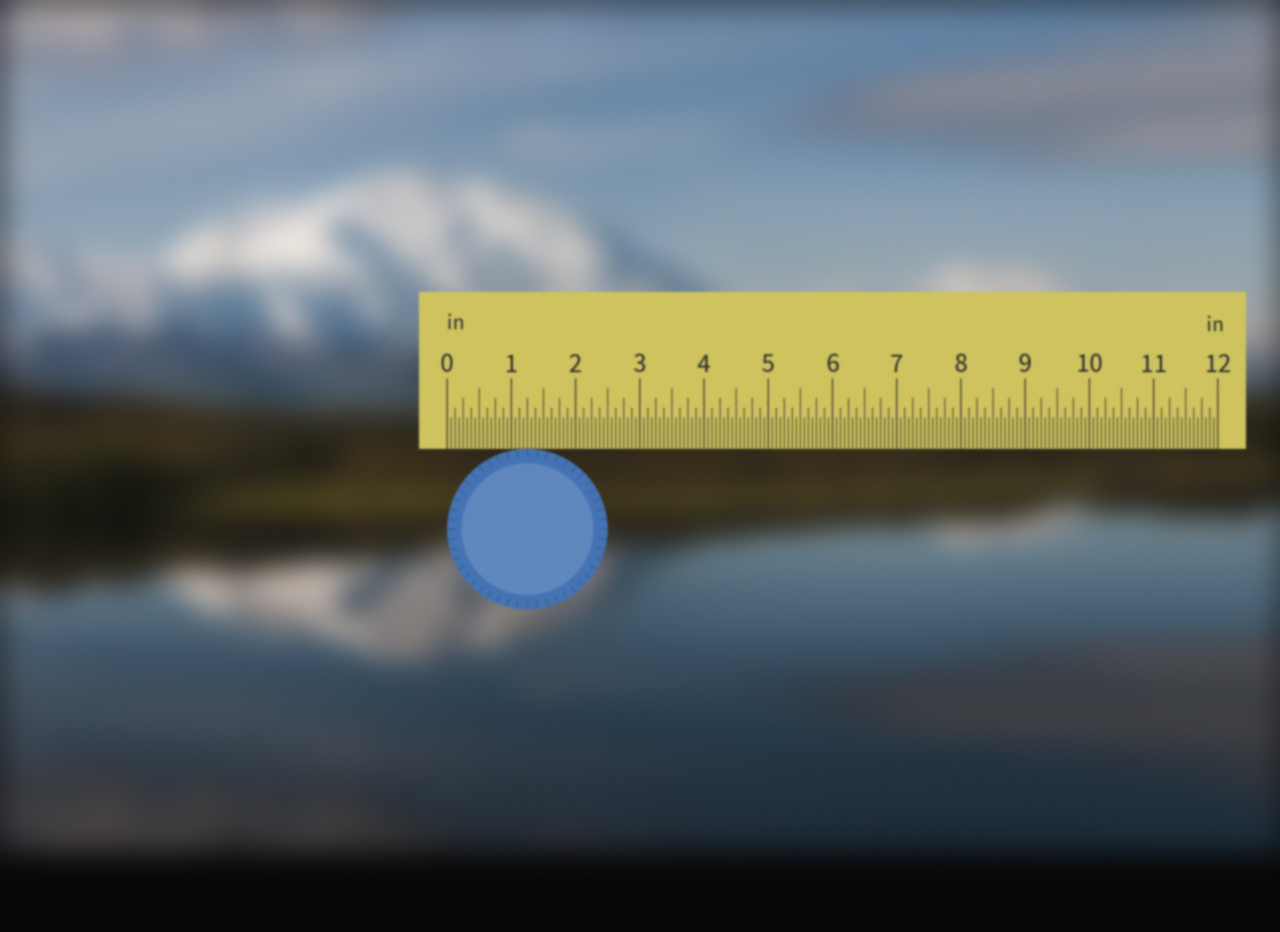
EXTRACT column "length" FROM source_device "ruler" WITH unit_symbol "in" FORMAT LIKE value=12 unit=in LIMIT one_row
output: value=2.5 unit=in
